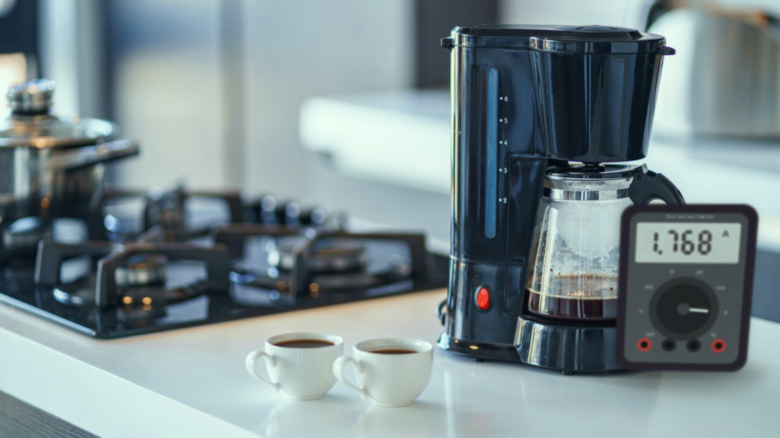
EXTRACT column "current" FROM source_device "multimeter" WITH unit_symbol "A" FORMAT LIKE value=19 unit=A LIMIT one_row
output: value=1.768 unit=A
